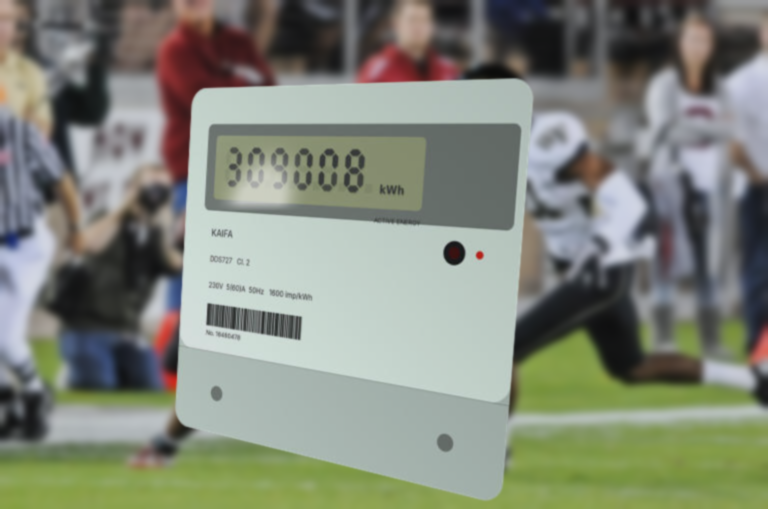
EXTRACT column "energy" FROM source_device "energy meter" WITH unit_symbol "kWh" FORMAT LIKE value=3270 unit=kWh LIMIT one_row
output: value=309008 unit=kWh
